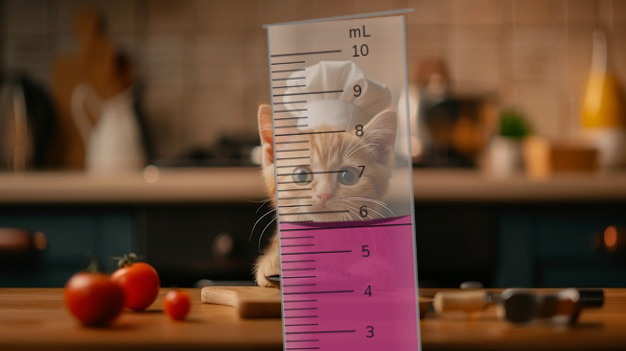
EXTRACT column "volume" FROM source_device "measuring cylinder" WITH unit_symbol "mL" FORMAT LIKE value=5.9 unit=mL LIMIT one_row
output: value=5.6 unit=mL
